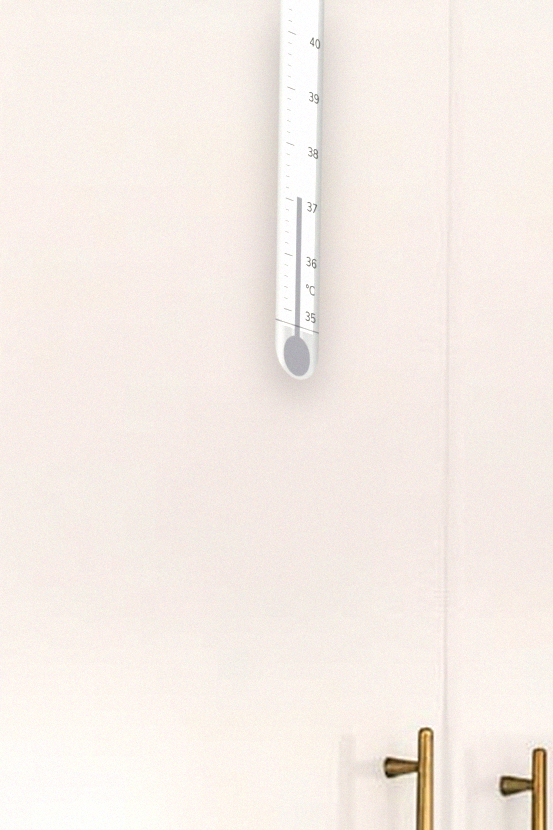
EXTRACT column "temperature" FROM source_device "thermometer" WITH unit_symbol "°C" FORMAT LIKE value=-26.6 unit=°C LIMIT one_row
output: value=37.1 unit=°C
